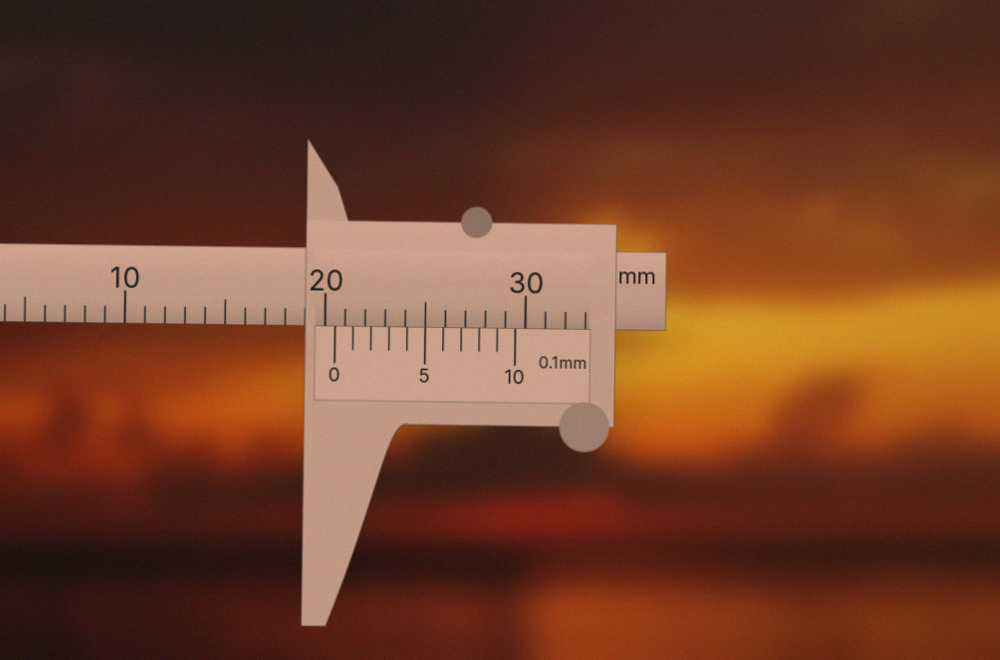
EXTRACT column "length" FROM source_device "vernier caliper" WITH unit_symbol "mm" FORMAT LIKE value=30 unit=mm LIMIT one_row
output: value=20.5 unit=mm
